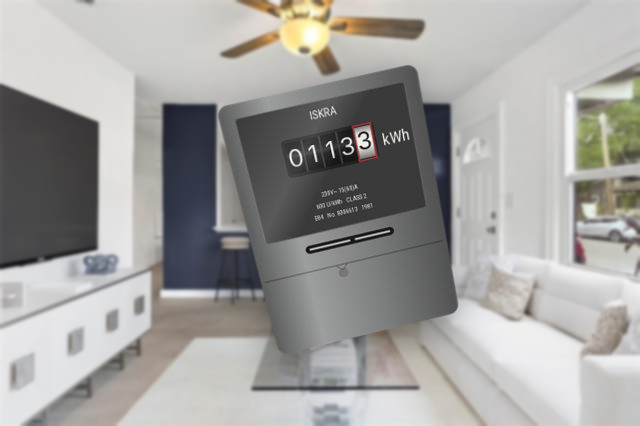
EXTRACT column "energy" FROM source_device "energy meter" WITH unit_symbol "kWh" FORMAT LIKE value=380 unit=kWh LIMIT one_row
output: value=113.3 unit=kWh
